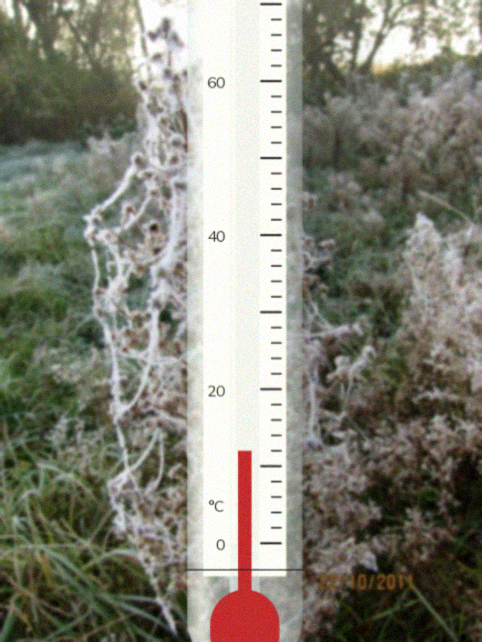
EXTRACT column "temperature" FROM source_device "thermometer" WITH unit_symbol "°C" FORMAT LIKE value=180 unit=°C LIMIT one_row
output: value=12 unit=°C
